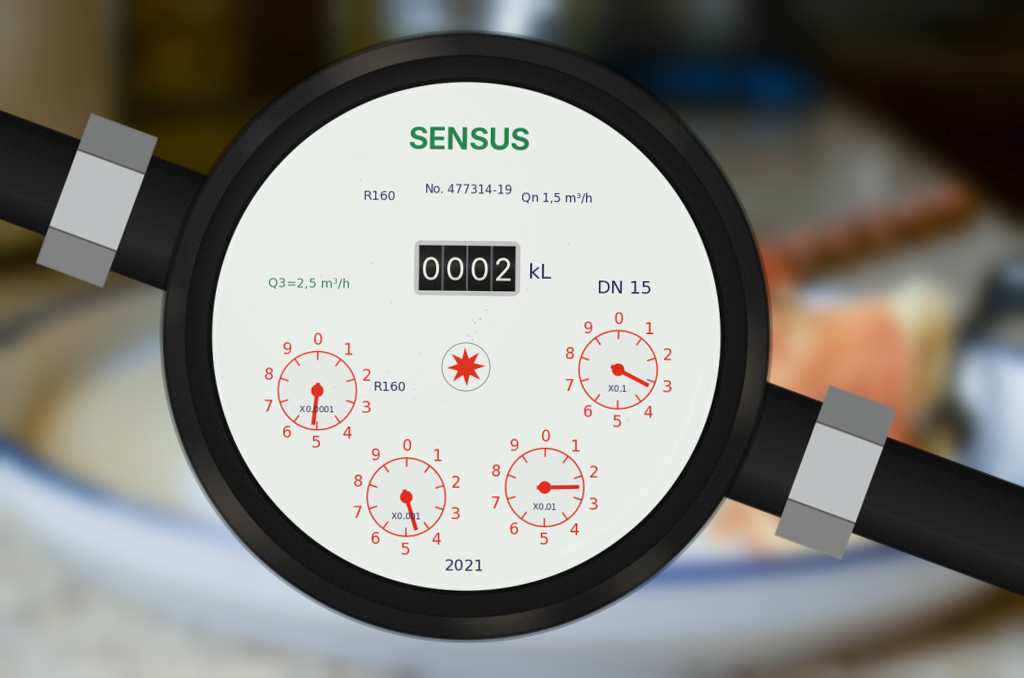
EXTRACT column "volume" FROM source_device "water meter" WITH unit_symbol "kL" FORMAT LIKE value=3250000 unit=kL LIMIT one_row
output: value=2.3245 unit=kL
